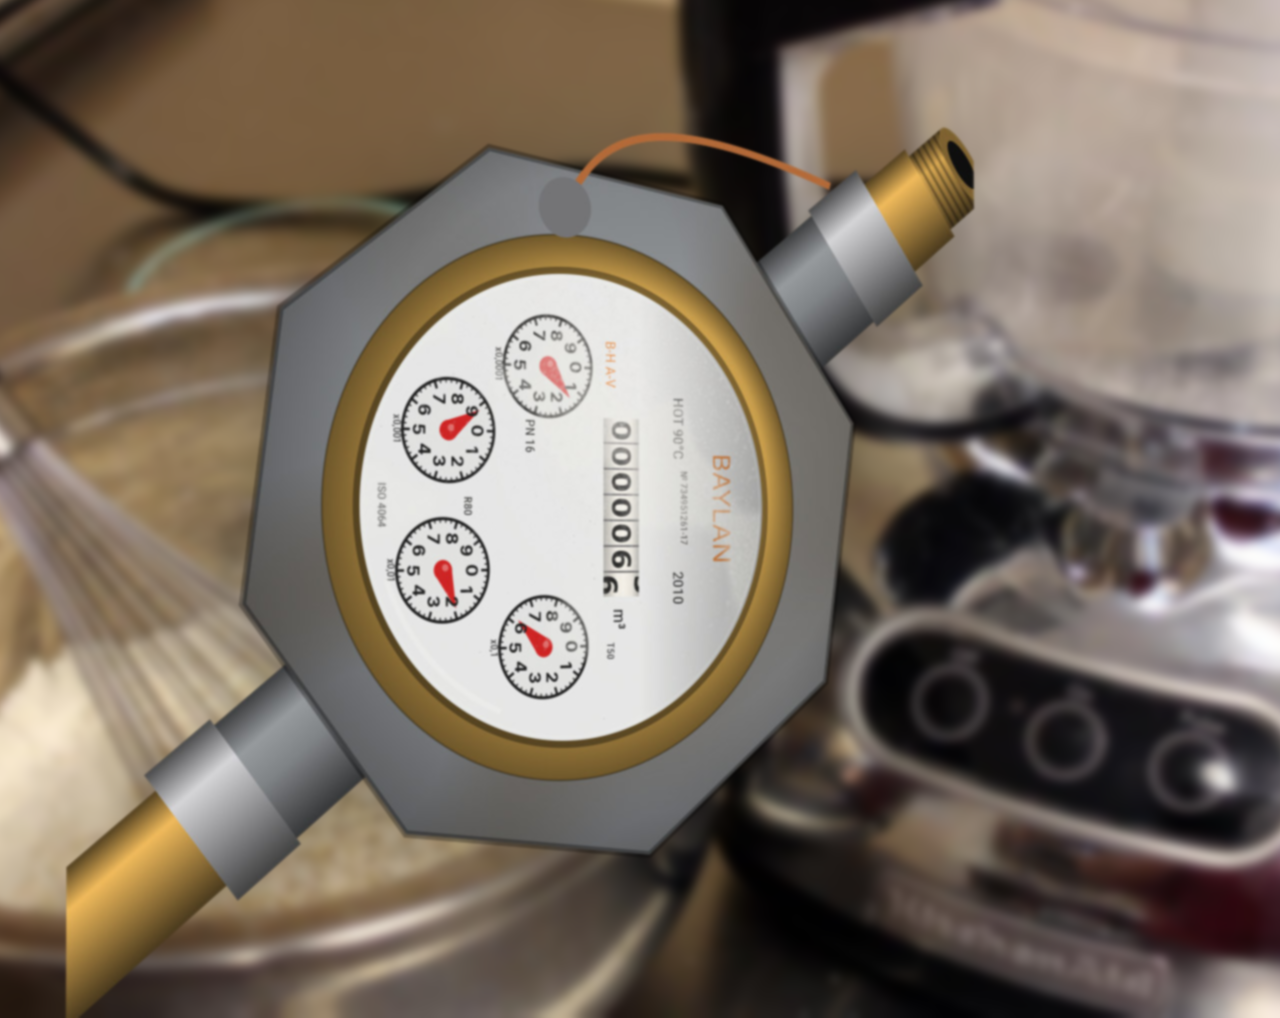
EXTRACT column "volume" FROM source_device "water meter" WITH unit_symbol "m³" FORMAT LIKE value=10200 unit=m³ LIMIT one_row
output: value=65.6191 unit=m³
